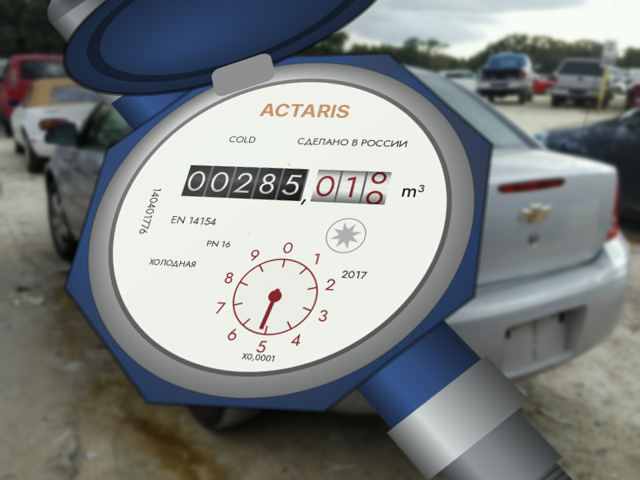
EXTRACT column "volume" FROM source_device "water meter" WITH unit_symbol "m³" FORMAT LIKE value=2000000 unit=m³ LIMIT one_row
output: value=285.0185 unit=m³
